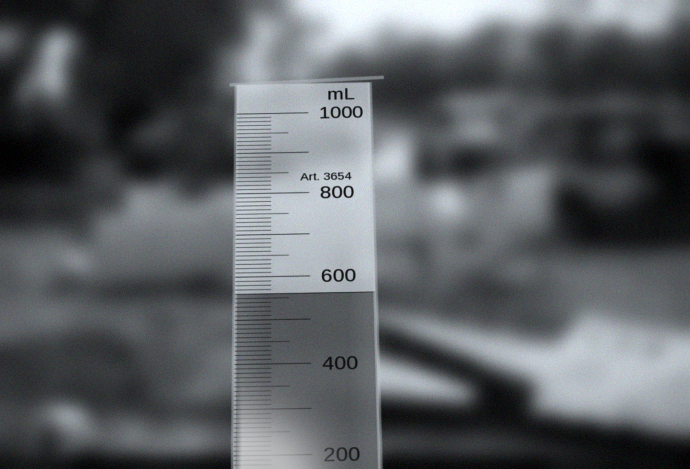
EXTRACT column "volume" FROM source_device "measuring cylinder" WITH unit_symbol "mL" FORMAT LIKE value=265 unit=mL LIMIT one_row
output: value=560 unit=mL
